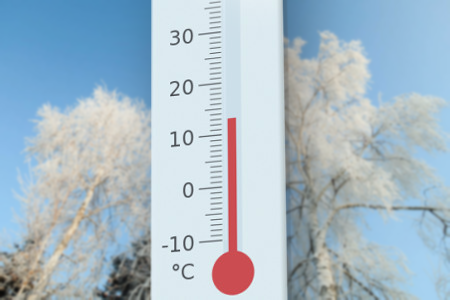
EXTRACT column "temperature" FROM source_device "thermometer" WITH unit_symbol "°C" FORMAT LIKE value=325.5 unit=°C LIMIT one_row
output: value=13 unit=°C
